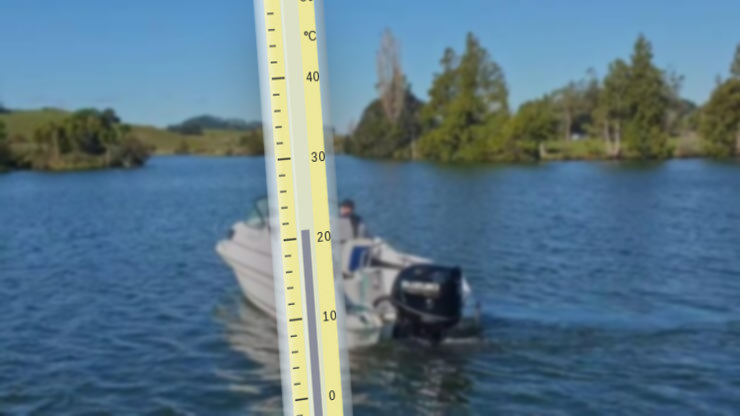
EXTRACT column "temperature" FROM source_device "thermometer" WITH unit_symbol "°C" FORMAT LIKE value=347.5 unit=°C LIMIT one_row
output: value=21 unit=°C
